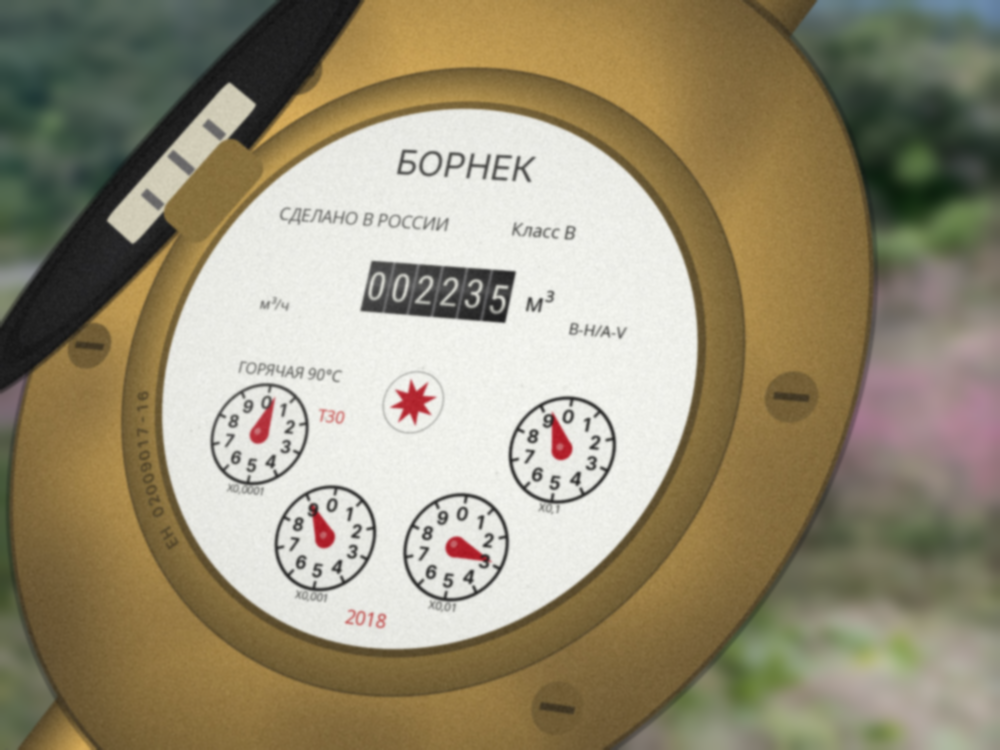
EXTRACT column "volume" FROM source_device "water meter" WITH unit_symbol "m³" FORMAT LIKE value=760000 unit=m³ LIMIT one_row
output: value=2234.9290 unit=m³
